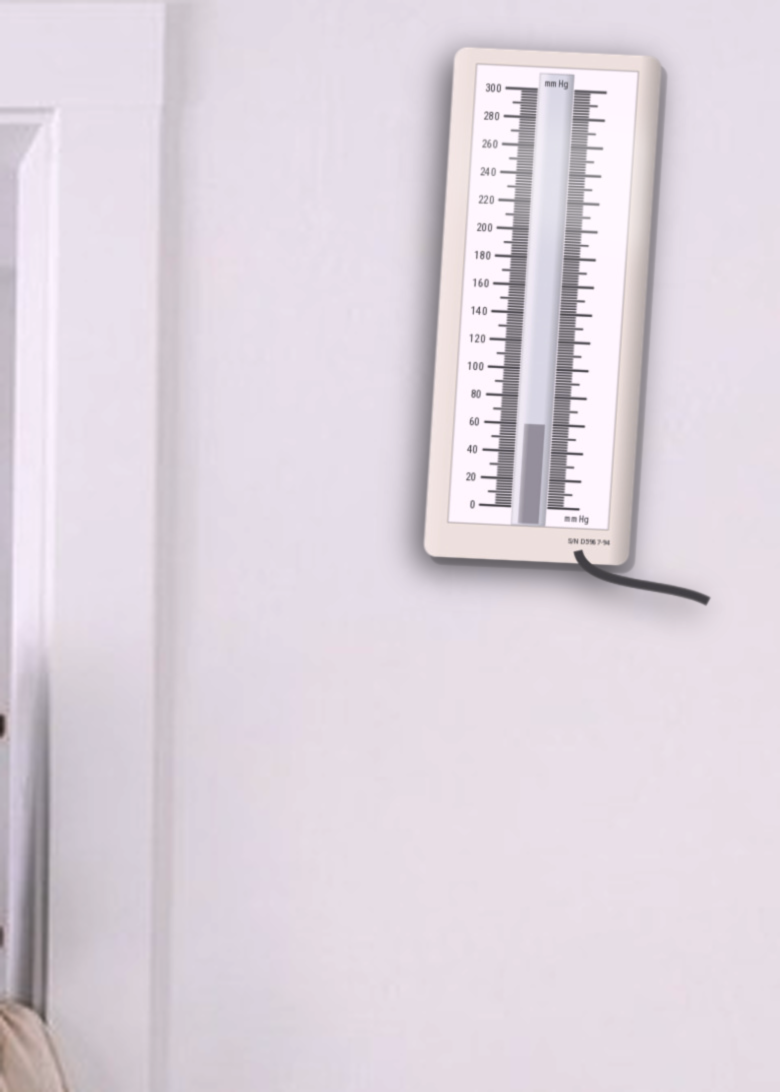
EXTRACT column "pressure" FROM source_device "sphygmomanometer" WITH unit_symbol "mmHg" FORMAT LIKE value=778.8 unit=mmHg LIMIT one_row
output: value=60 unit=mmHg
